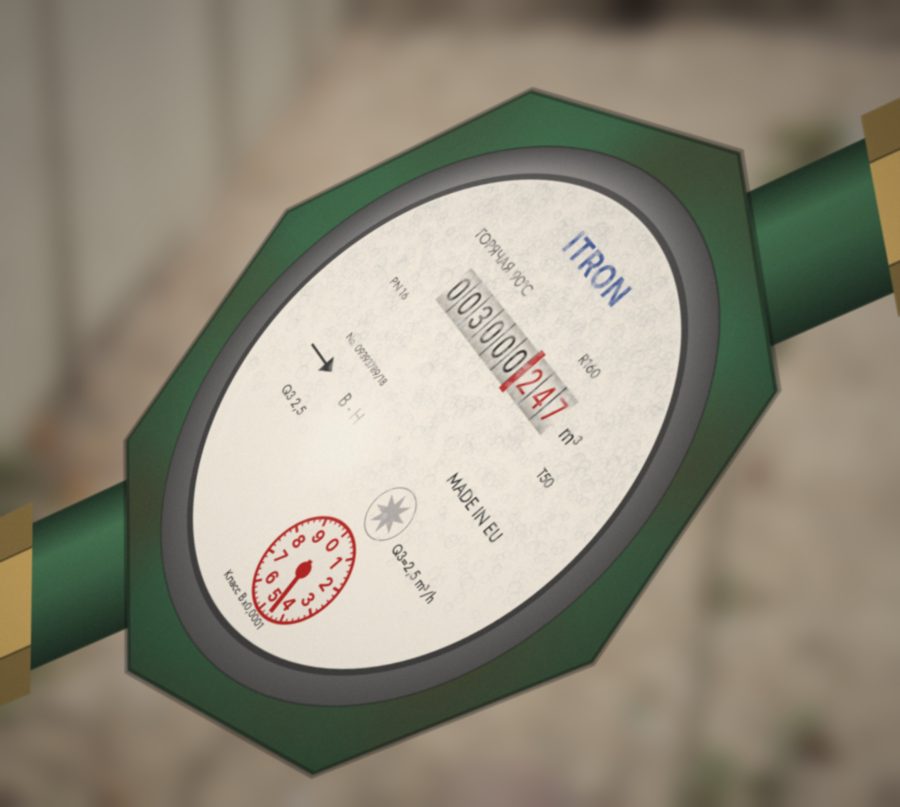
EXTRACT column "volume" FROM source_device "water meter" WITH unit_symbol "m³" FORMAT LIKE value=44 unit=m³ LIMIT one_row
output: value=3000.2474 unit=m³
